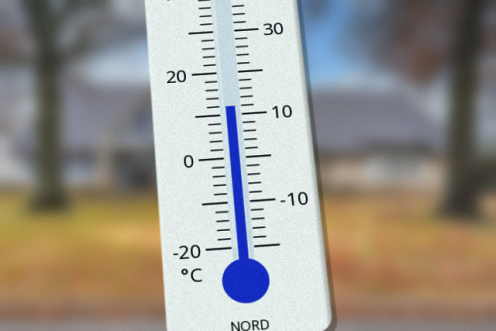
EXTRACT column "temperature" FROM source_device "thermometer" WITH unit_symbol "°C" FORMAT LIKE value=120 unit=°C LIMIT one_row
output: value=12 unit=°C
